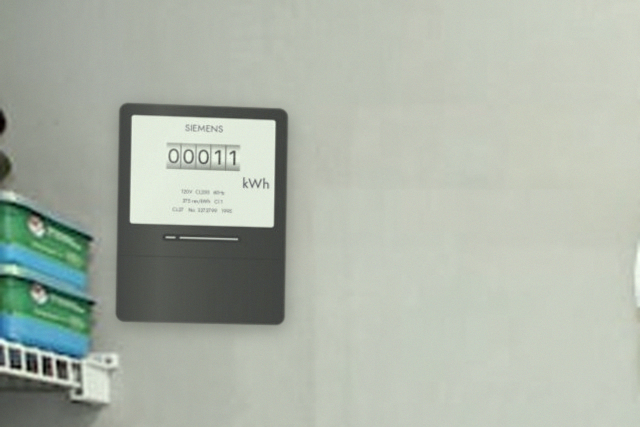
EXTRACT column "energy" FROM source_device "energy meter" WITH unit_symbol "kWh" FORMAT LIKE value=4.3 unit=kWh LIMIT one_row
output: value=11 unit=kWh
